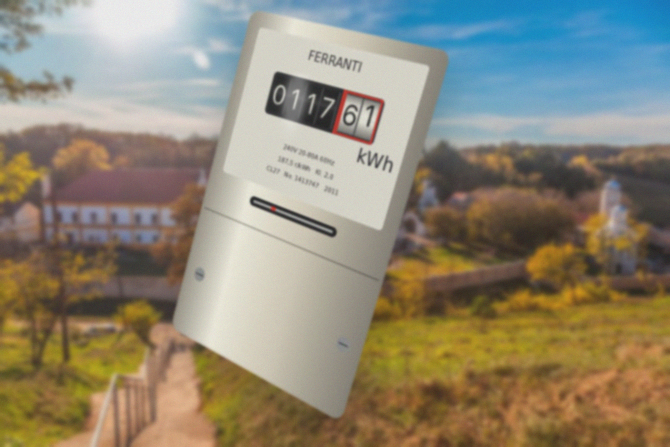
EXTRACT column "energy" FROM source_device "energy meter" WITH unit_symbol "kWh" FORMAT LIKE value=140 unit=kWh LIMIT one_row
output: value=117.61 unit=kWh
